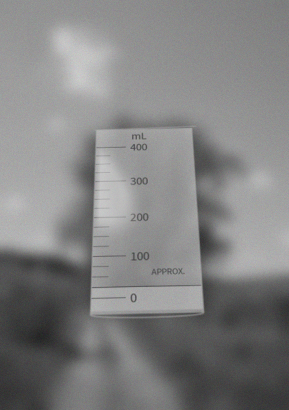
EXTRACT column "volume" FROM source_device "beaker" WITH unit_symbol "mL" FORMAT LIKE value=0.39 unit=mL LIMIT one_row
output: value=25 unit=mL
